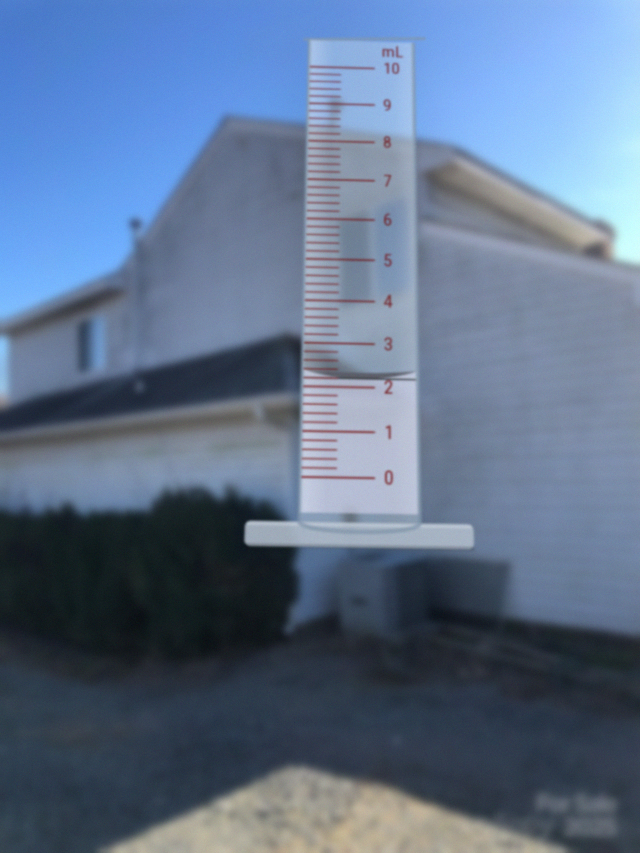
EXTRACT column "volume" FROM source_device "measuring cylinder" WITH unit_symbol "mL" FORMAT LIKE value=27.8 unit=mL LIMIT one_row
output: value=2.2 unit=mL
